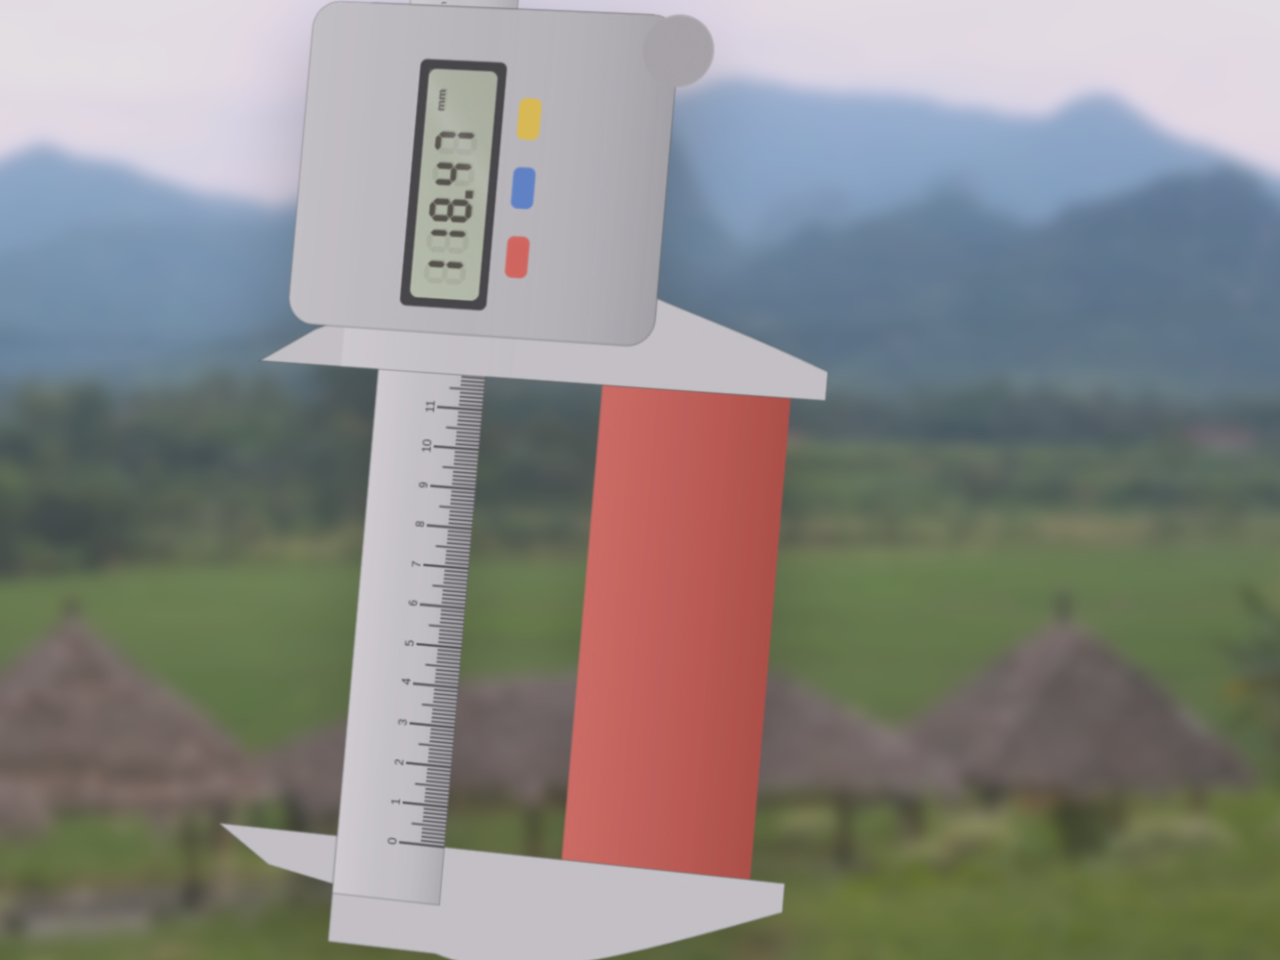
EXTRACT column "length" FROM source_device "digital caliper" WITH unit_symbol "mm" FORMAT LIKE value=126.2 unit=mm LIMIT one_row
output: value=118.47 unit=mm
